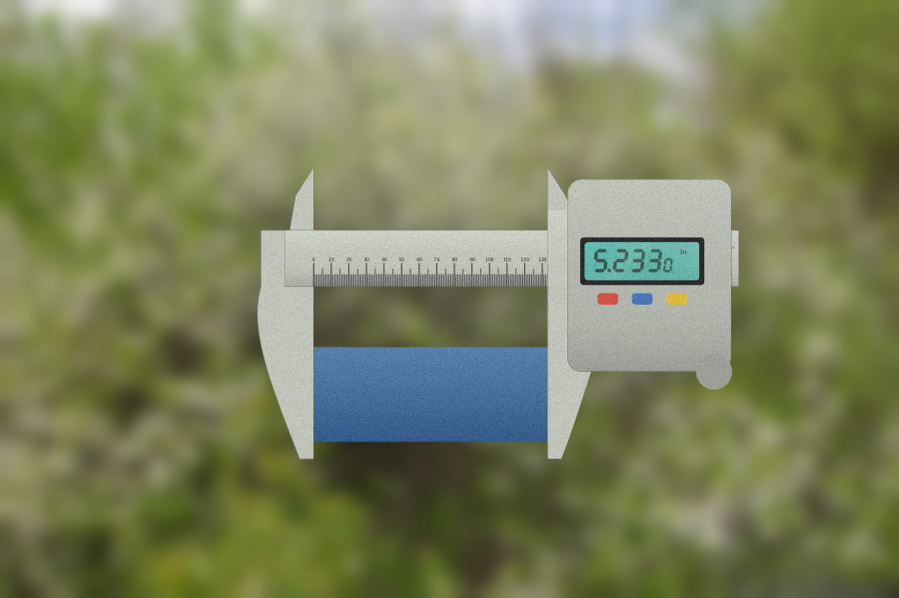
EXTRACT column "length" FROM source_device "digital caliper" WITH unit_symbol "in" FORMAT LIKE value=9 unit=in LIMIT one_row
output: value=5.2330 unit=in
